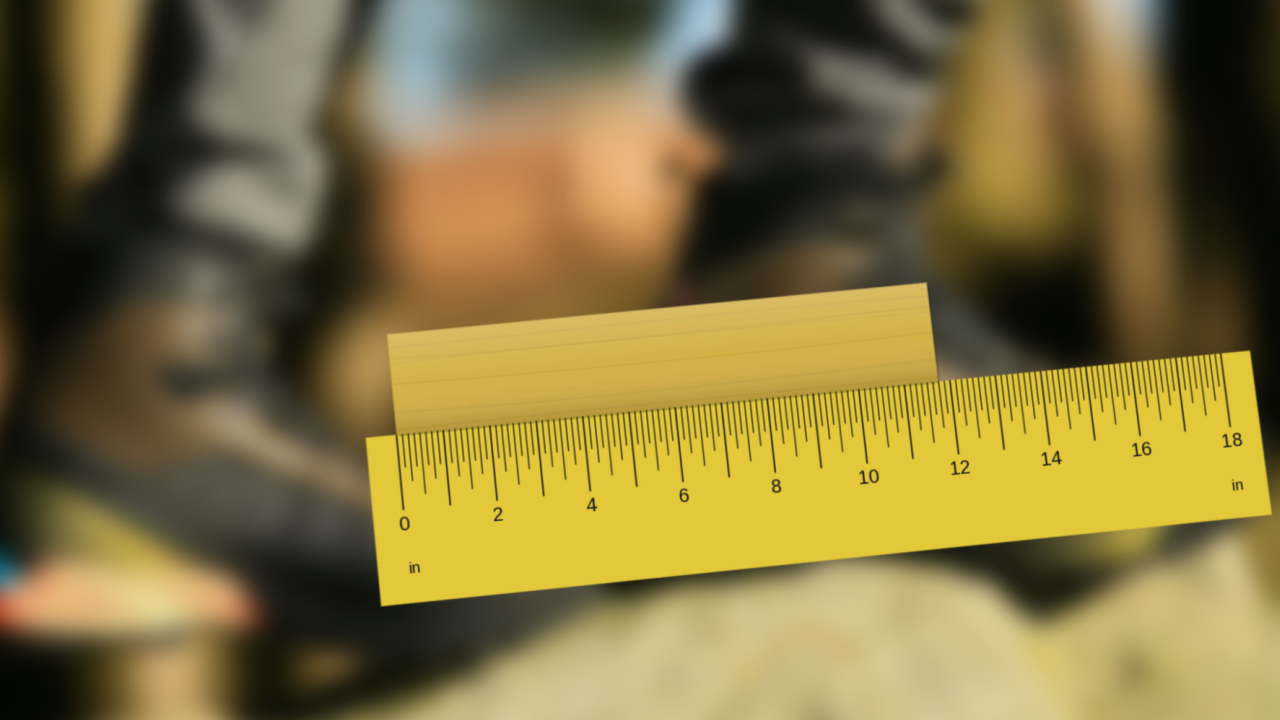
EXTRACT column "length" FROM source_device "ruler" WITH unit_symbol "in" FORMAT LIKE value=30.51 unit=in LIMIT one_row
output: value=11.75 unit=in
